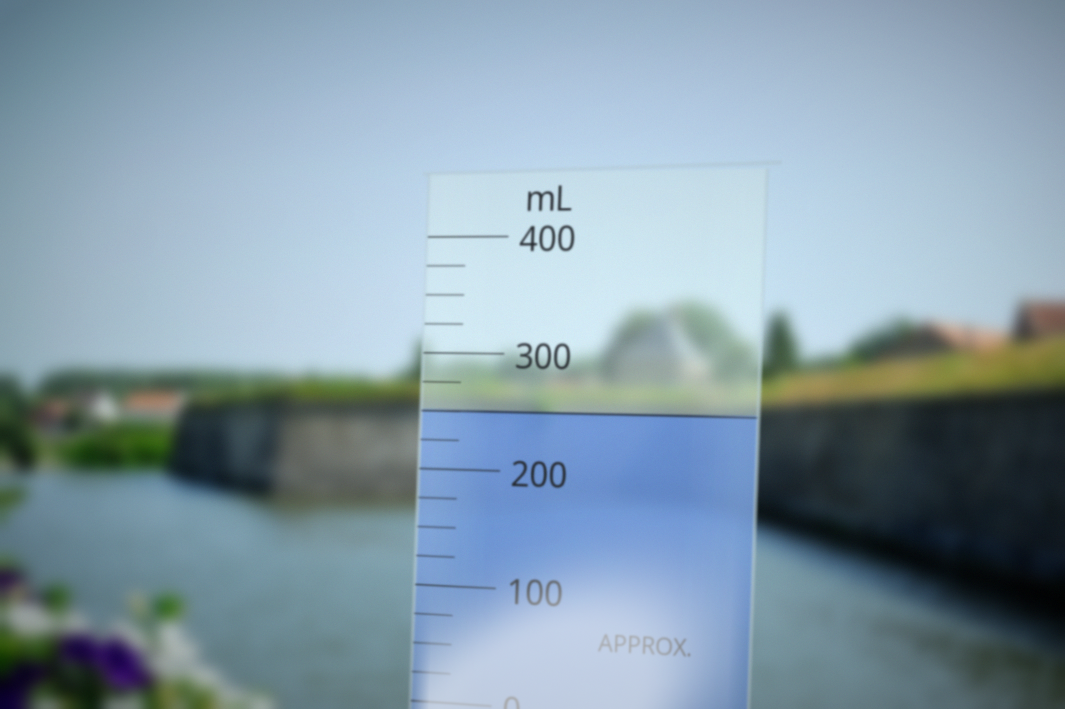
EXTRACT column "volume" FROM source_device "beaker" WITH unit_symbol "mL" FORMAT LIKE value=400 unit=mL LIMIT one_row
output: value=250 unit=mL
